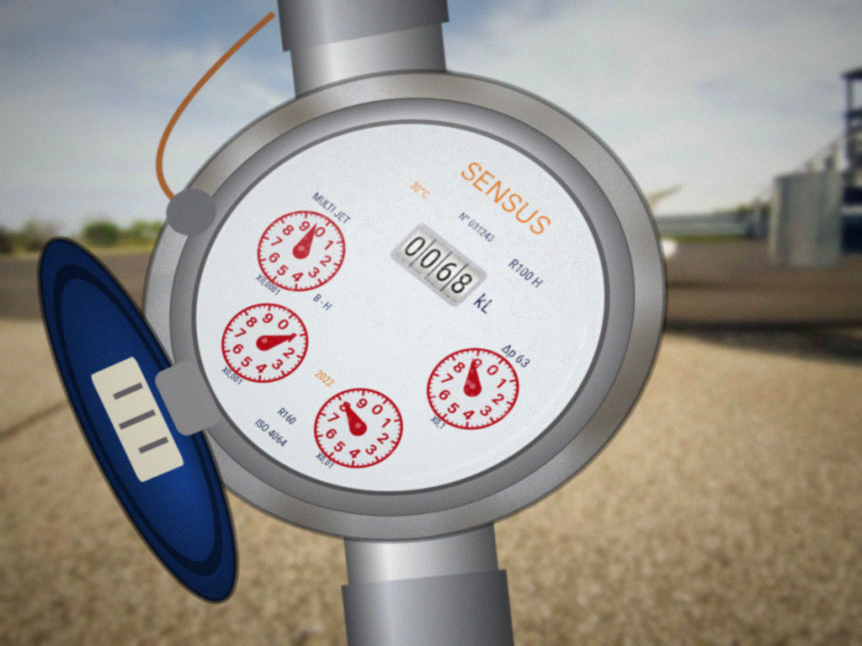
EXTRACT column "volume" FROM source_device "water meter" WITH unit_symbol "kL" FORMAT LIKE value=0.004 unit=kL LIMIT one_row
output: value=68.8809 unit=kL
